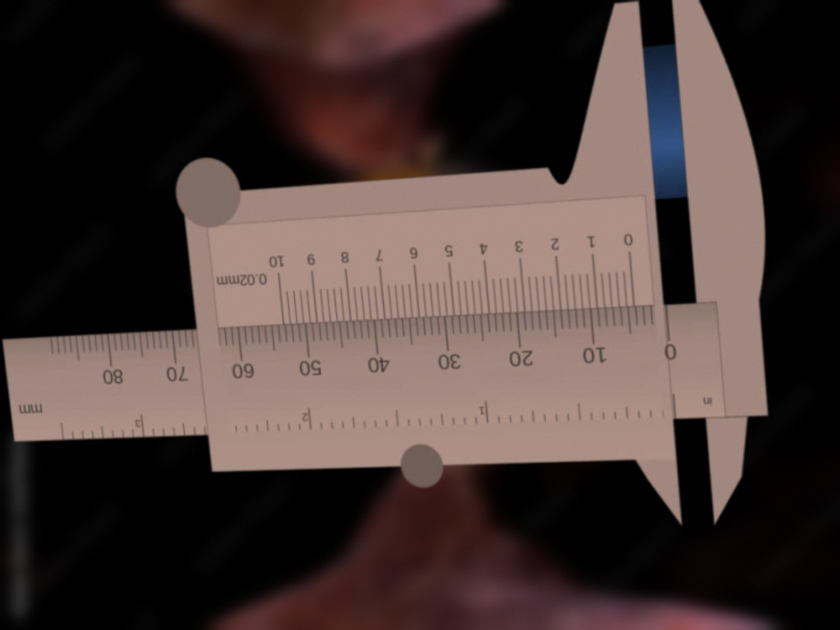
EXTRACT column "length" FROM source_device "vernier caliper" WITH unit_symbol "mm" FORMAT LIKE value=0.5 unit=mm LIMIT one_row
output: value=4.2 unit=mm
